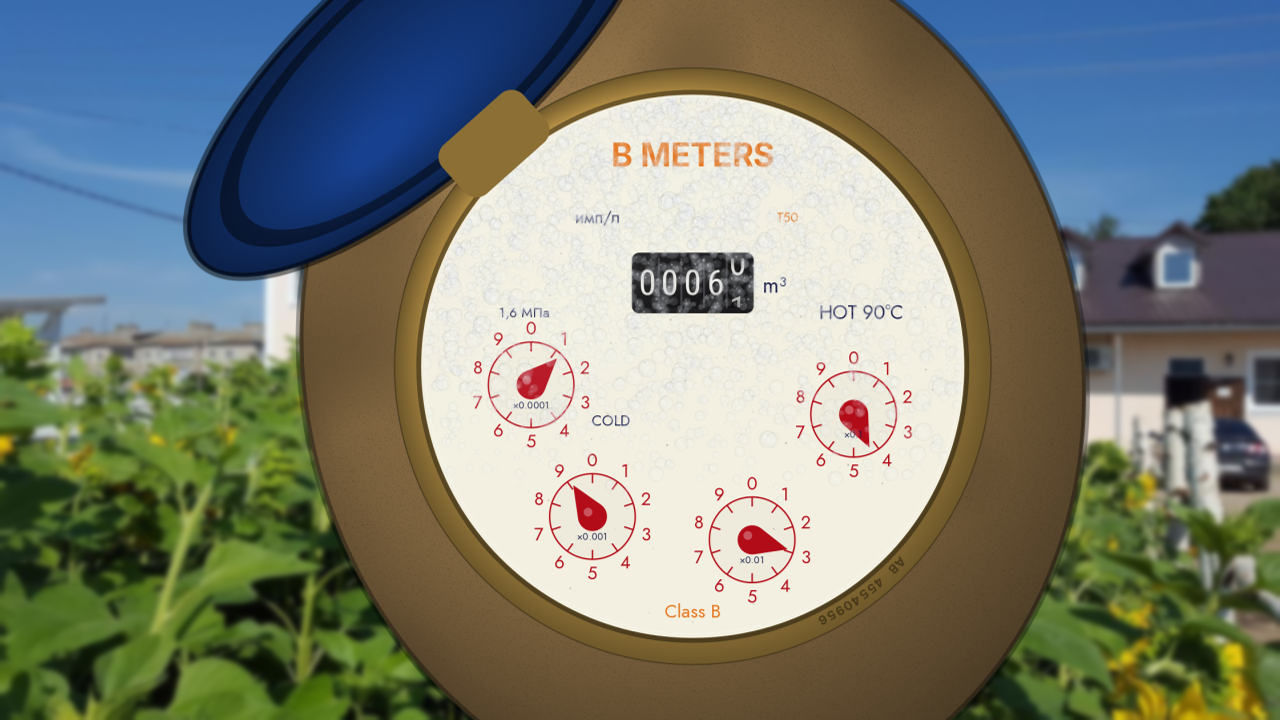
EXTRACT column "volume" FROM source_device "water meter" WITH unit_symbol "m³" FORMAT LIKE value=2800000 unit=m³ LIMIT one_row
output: value=60.4291 unit=m³
